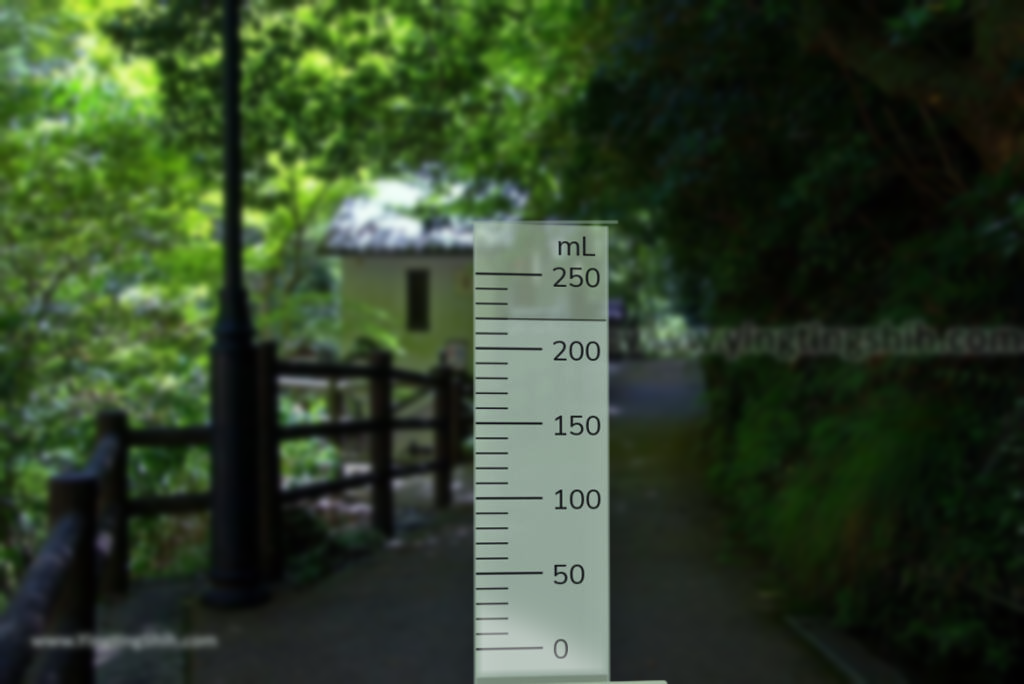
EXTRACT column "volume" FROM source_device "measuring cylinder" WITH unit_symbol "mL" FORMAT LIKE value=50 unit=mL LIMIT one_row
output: value=220 unit=mL
